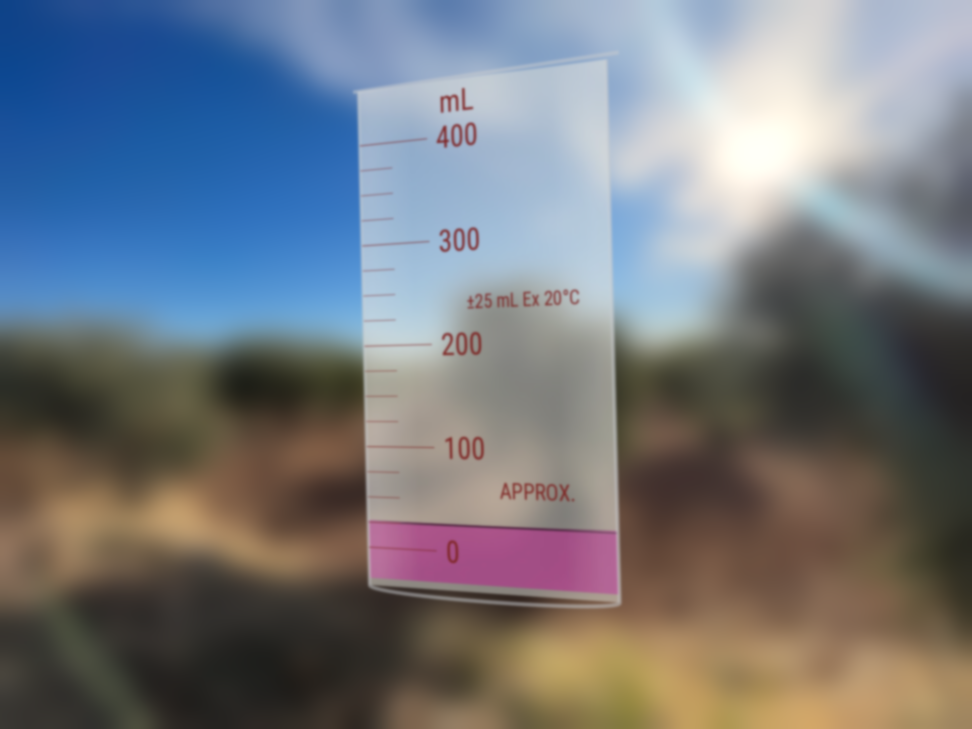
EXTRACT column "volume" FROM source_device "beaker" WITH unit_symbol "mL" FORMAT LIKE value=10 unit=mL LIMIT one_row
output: value=25 unit=mL
